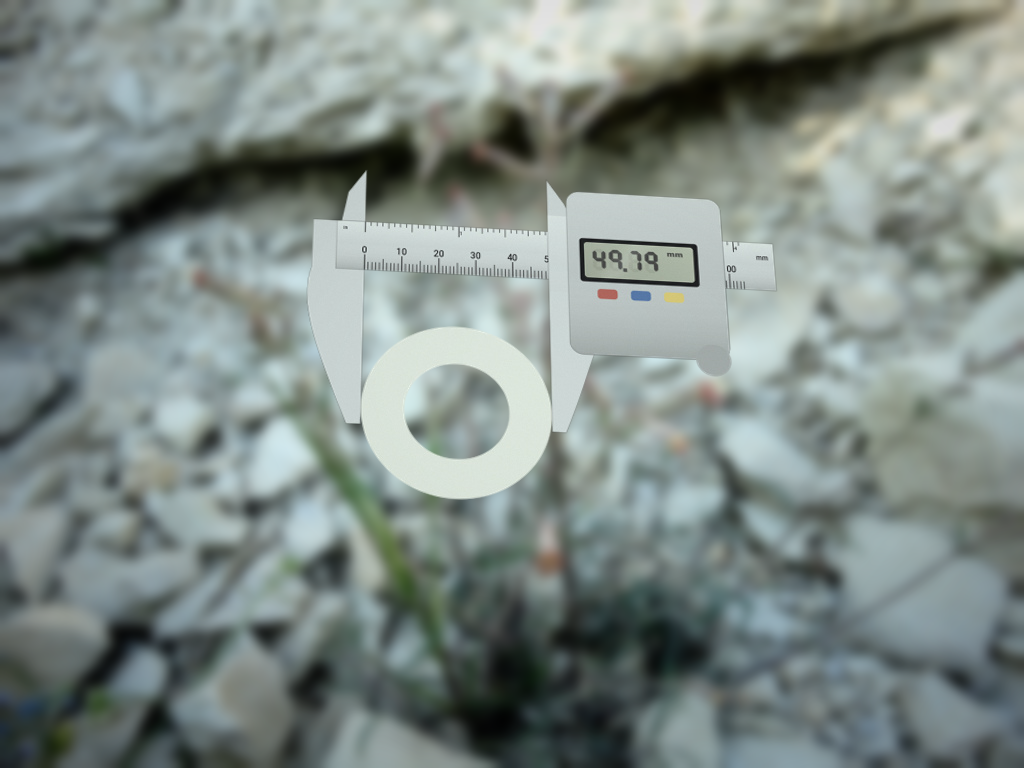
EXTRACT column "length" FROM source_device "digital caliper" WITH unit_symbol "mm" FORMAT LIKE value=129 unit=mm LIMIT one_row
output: value=49.79 unit=mm
